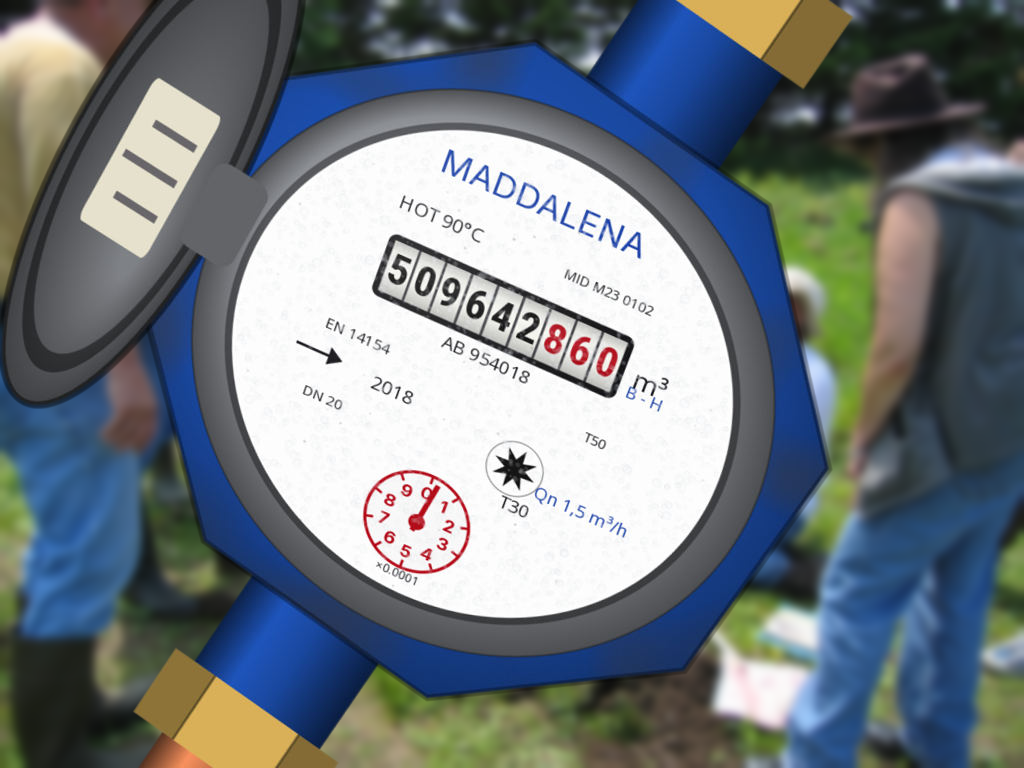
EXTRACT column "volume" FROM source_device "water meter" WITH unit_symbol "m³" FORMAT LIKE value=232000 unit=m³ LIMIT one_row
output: value=509642.8600 unit=m³
